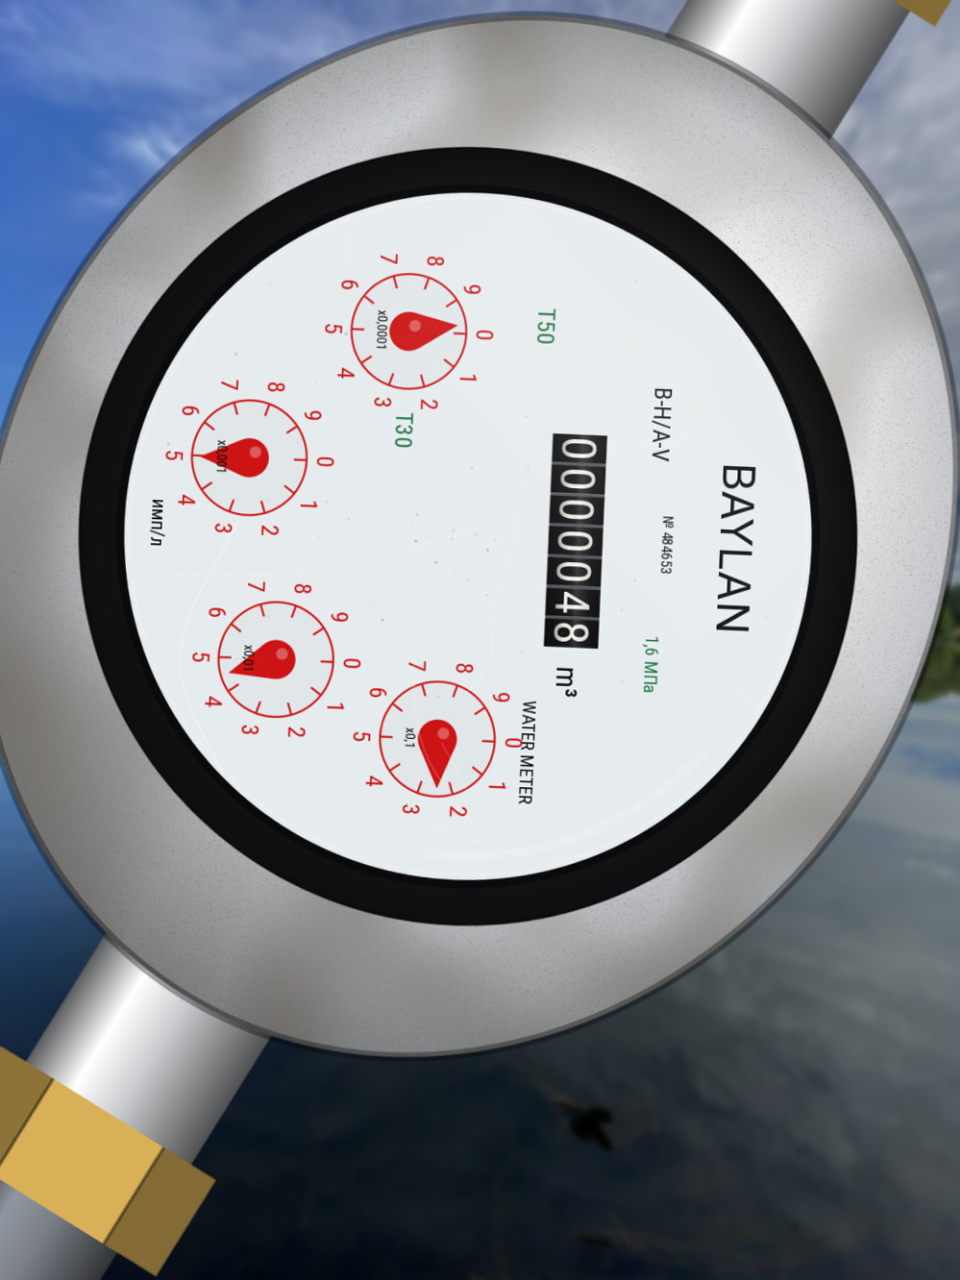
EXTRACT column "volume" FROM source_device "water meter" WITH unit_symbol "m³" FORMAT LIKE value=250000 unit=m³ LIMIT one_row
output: value=48.2449 unit=m³
